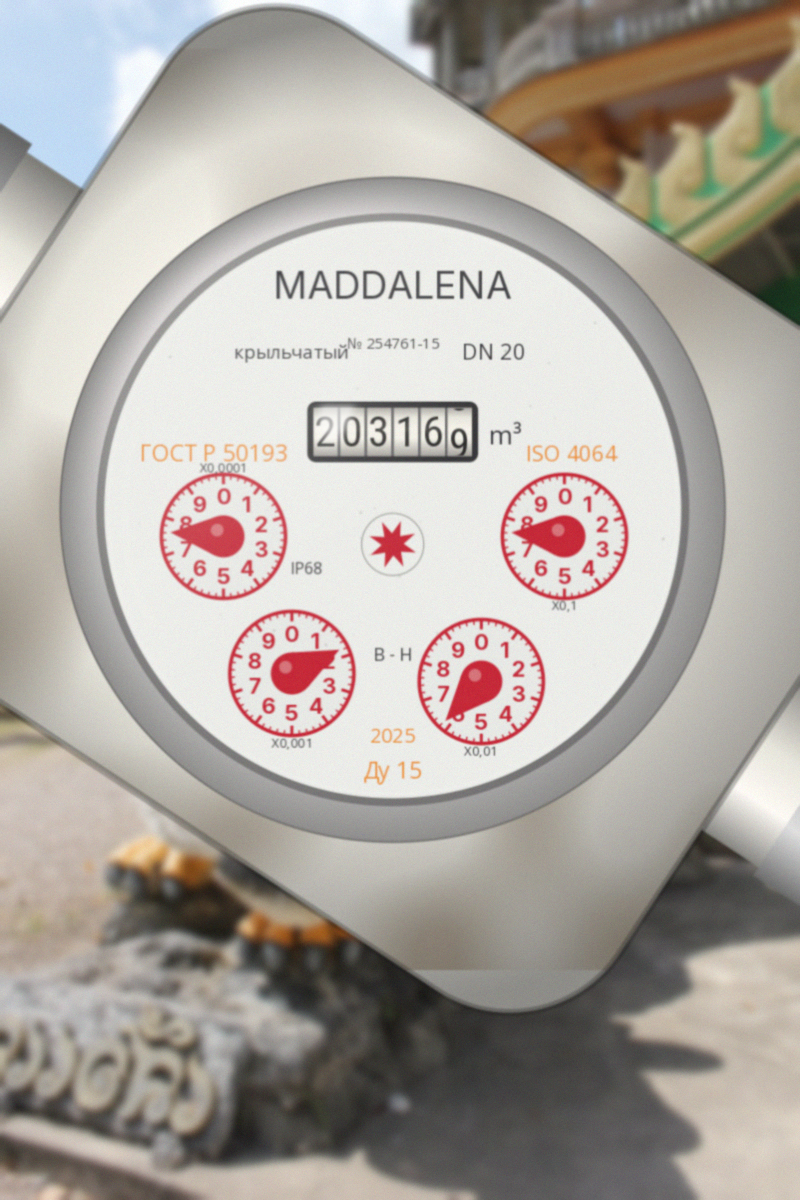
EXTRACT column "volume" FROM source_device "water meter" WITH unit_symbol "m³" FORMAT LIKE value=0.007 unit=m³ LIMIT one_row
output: value=203168.7617 unit=m³
